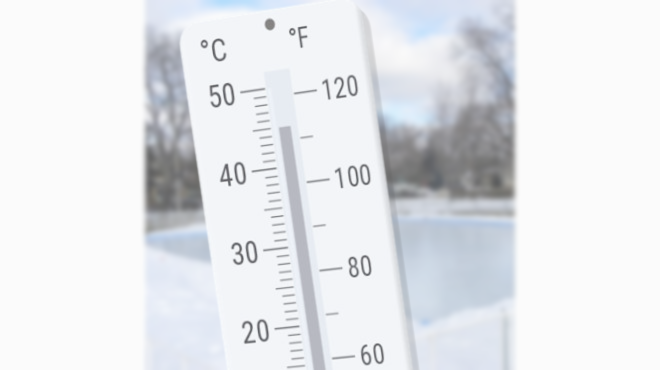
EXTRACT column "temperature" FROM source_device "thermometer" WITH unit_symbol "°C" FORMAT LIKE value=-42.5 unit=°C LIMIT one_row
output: value=45 unit=°C
